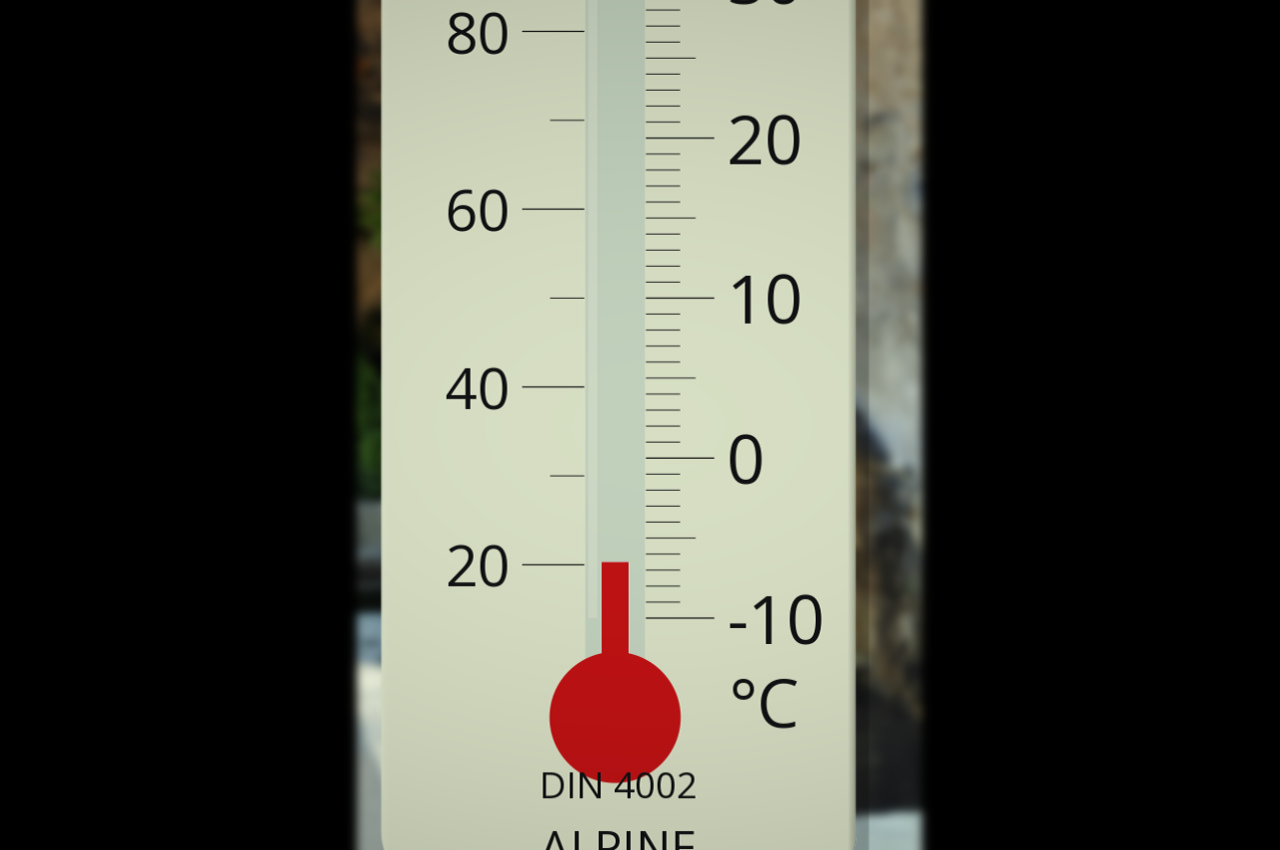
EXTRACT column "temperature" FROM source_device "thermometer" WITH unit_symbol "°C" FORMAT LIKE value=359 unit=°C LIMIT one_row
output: value=-6.5 unit=°C
